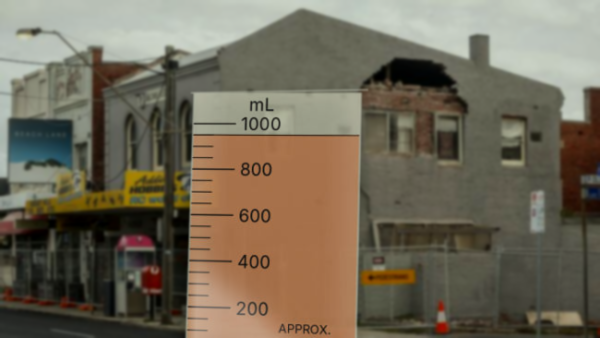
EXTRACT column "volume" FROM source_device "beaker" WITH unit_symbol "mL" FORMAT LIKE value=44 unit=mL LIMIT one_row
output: value=950 unit=mL
